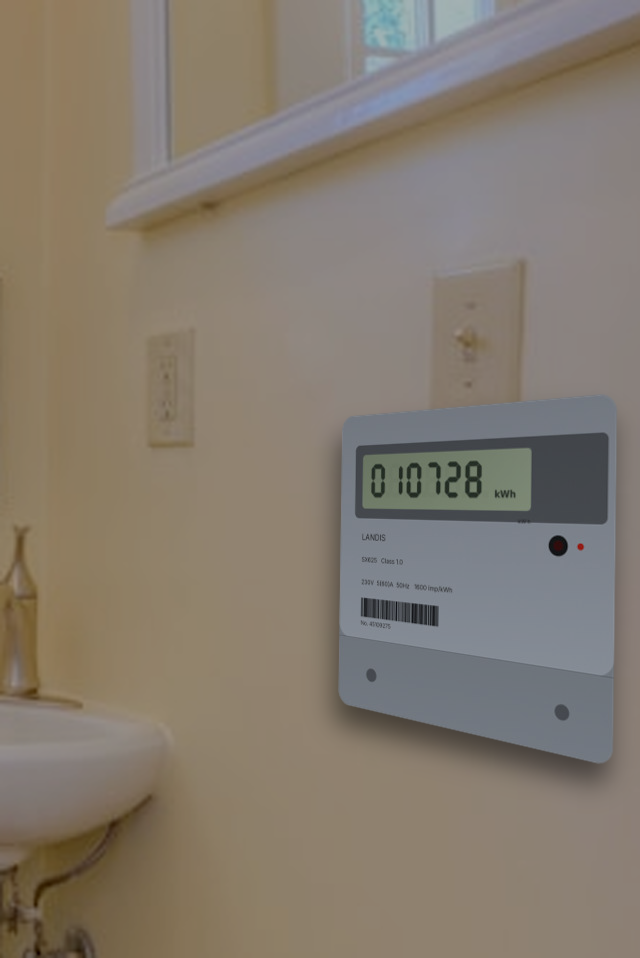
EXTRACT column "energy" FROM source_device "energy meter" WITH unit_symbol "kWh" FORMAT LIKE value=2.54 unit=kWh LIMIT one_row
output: value=10728 unit=kWh
